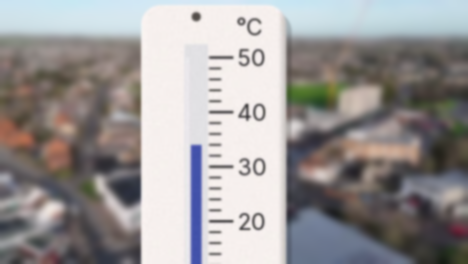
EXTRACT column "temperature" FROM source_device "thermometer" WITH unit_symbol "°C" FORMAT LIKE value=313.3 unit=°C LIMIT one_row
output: value=34 unit=°C
